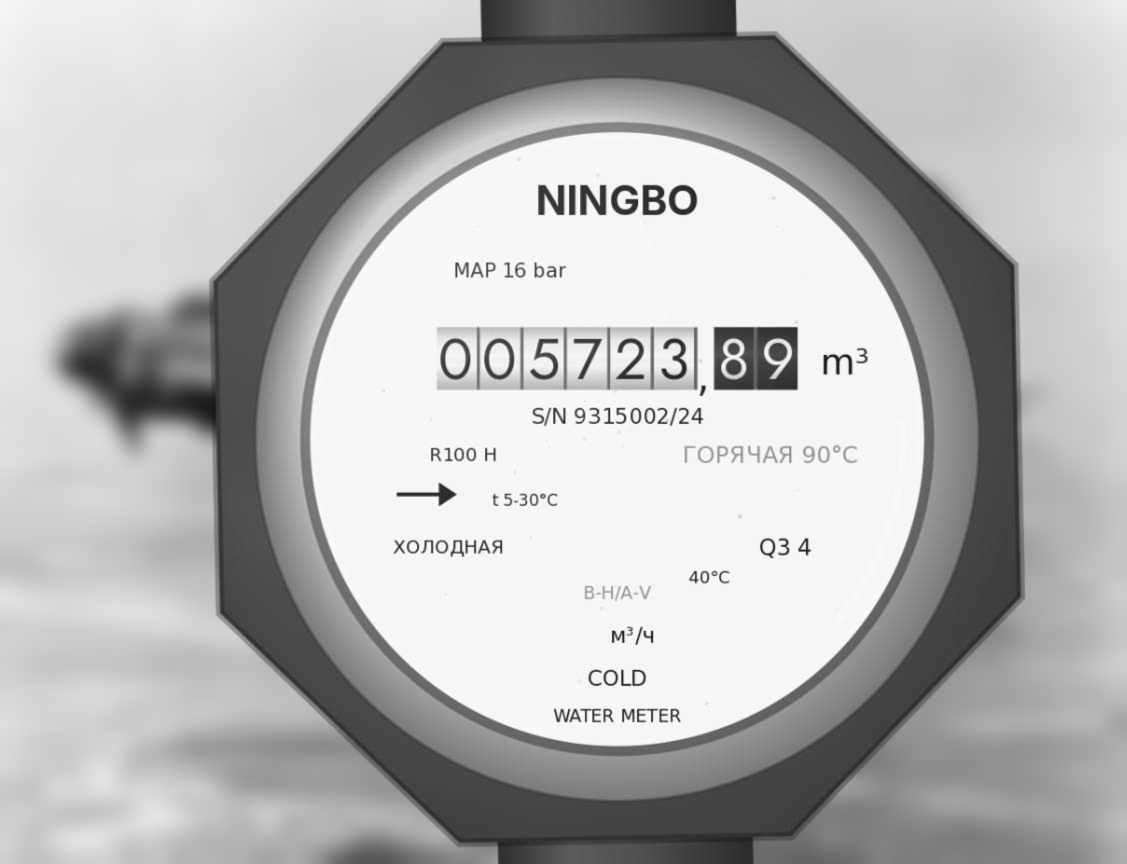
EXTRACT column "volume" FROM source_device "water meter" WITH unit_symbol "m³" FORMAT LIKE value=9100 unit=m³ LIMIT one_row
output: value=5723.89 unit=m³
